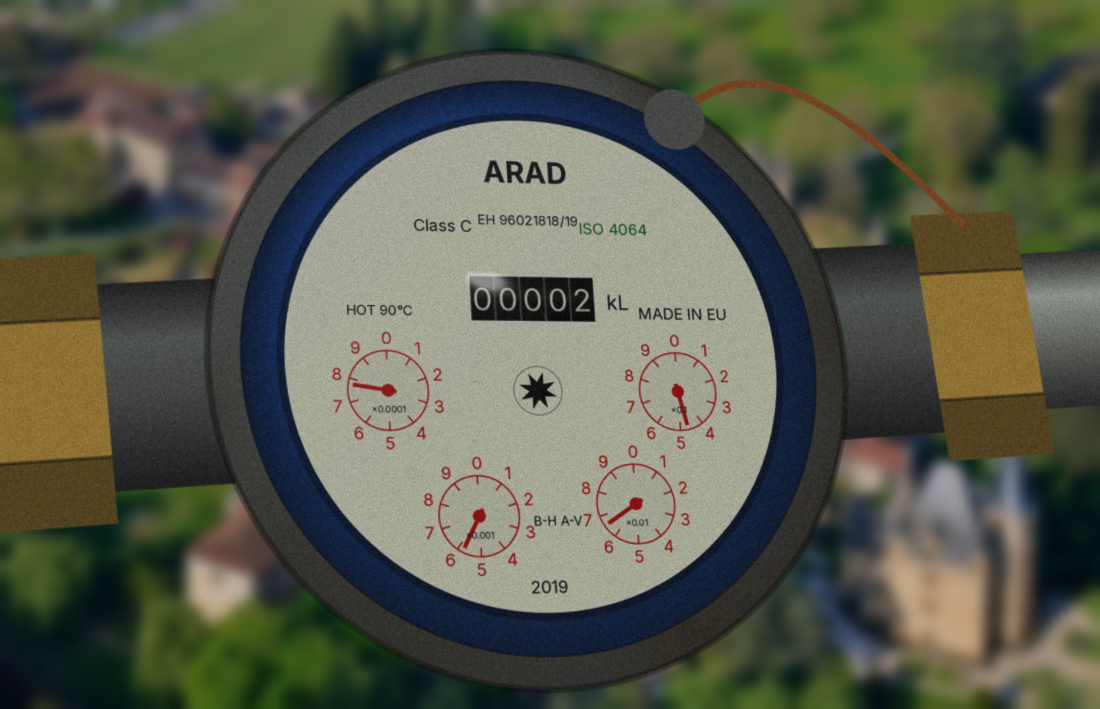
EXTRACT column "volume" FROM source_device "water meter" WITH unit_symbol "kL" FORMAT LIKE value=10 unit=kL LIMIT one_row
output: value=2.4657 unit=kL
